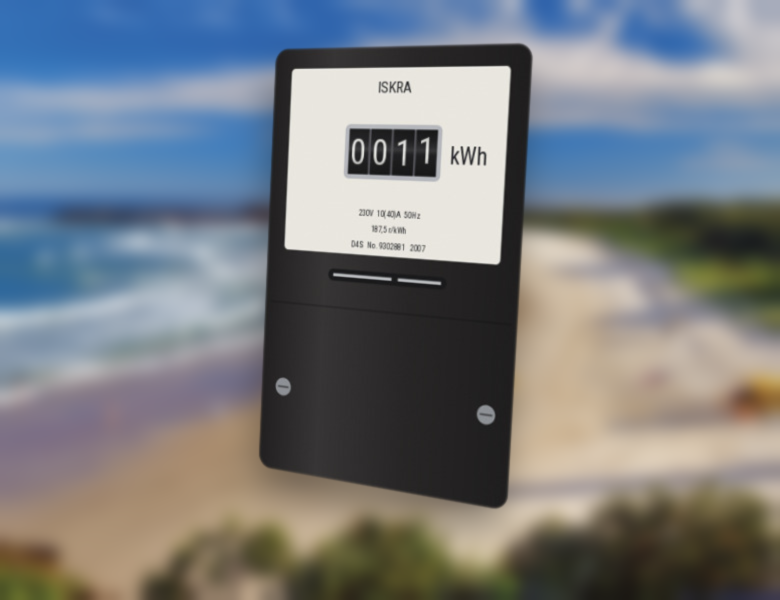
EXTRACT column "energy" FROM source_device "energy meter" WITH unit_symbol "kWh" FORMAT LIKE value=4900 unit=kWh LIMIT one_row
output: value=11 unit=kWh
